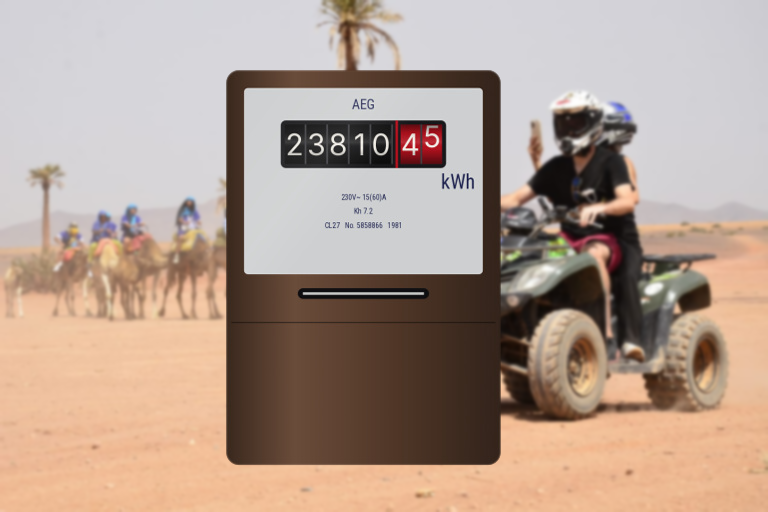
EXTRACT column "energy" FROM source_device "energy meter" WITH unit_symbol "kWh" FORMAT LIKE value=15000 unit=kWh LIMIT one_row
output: value=23810.45 unit=kWh
